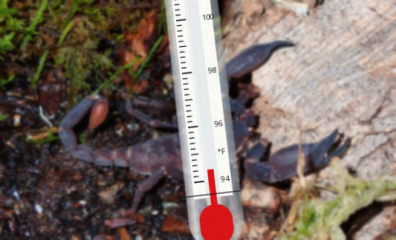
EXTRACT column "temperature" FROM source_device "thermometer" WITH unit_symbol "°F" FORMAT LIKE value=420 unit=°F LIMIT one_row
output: value=94.4 unit=°F
